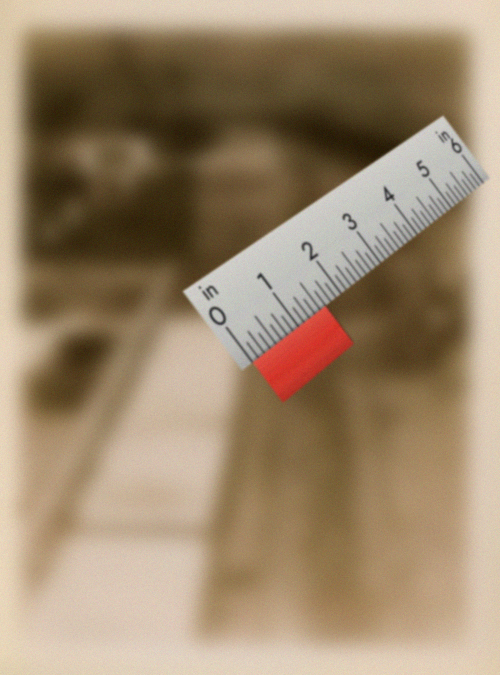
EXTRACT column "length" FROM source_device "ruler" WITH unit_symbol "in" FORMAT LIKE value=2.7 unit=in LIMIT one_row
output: value=1.625 unit=in
